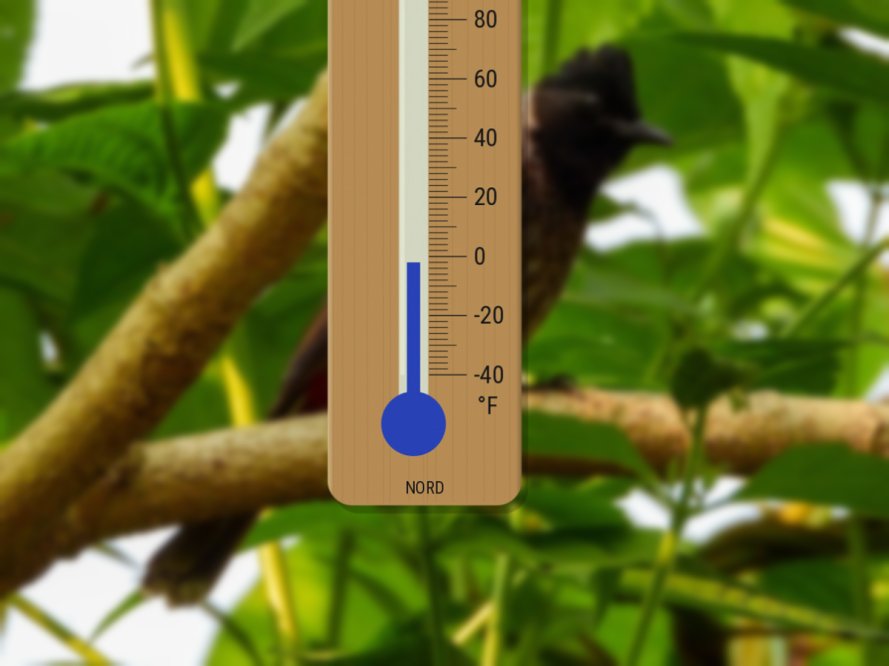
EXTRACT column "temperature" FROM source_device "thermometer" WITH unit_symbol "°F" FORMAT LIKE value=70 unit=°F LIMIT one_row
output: value=-2 unit=°F
